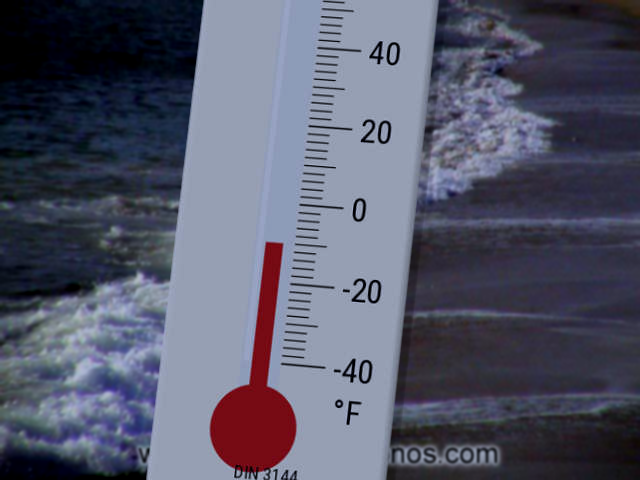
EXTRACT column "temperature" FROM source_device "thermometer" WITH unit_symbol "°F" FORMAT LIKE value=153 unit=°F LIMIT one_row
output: value=-10 unit=°F
